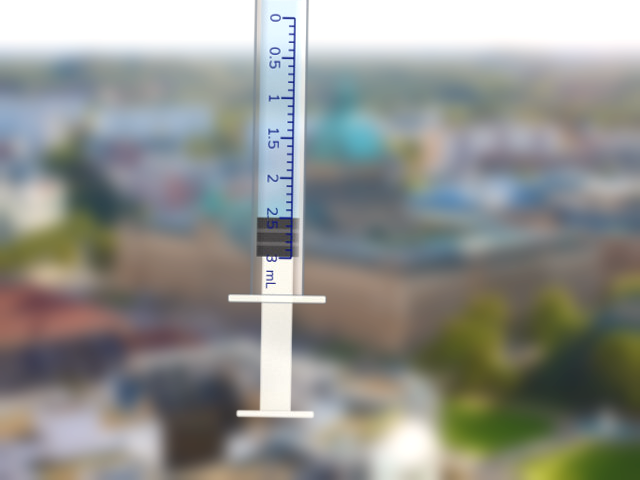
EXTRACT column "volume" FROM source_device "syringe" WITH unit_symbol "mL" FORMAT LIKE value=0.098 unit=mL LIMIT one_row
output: value=2.5 unit=mL
